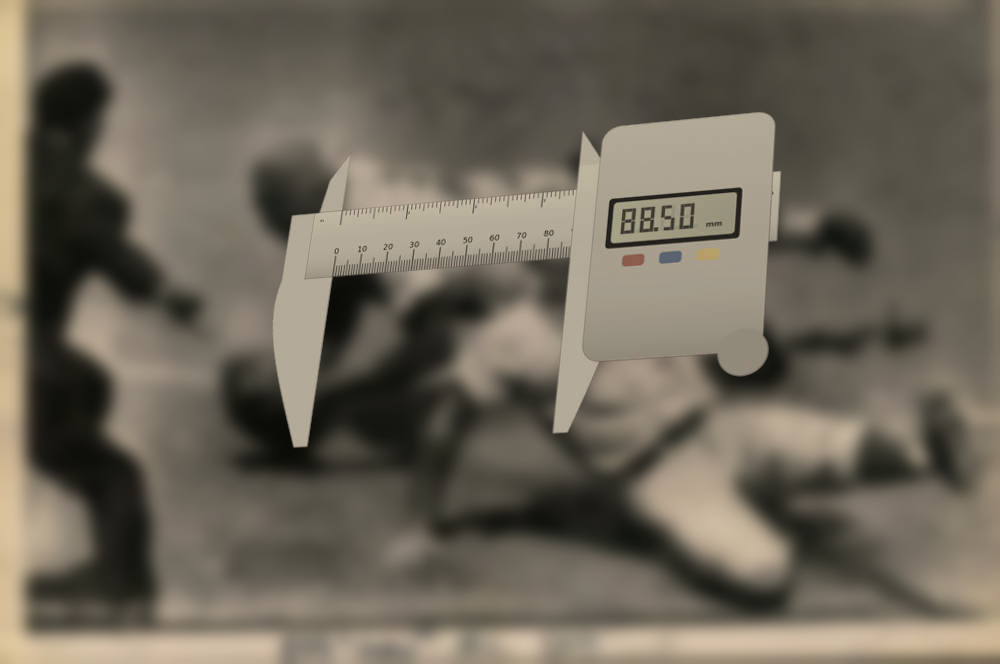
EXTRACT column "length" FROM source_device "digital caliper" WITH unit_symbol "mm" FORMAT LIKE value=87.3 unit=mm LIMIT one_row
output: value=88.50 unit=mm
